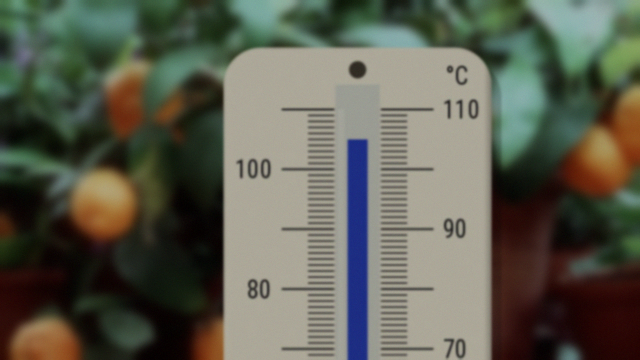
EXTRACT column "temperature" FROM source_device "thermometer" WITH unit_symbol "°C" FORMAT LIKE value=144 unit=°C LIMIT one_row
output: value=105 unit=°C
